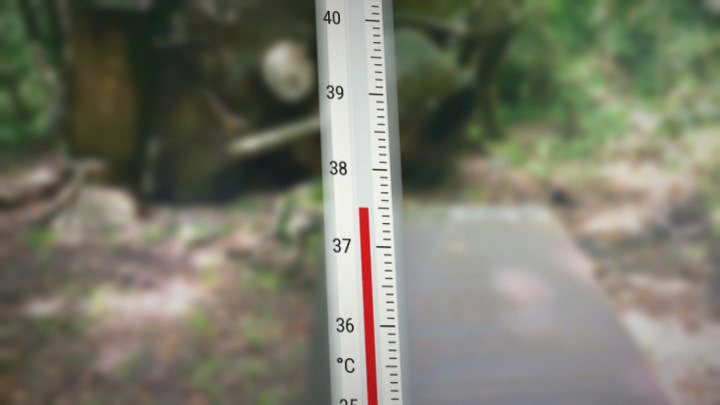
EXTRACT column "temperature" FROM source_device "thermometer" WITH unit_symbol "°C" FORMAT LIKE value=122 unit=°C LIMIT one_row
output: value=37.5 unit=°C
